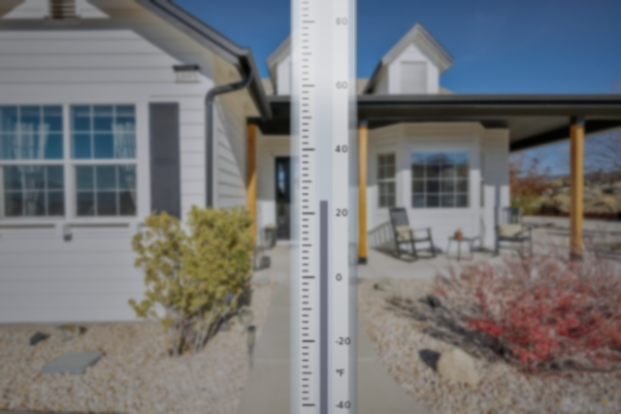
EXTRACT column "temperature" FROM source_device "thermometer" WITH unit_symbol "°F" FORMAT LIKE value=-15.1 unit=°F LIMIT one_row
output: value=24 unit=°F
